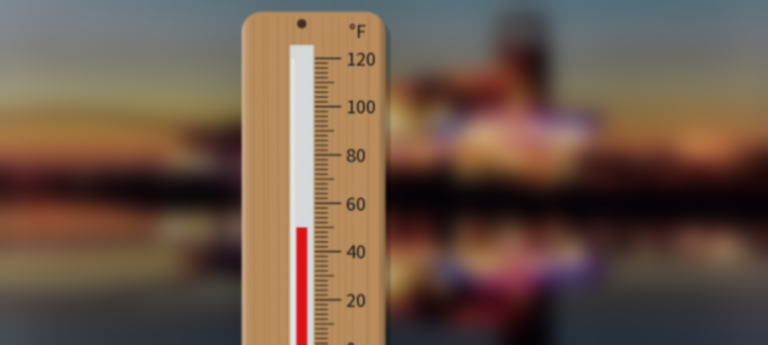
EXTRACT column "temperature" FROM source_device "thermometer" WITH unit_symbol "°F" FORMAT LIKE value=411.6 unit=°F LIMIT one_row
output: value=50 unit=°F
